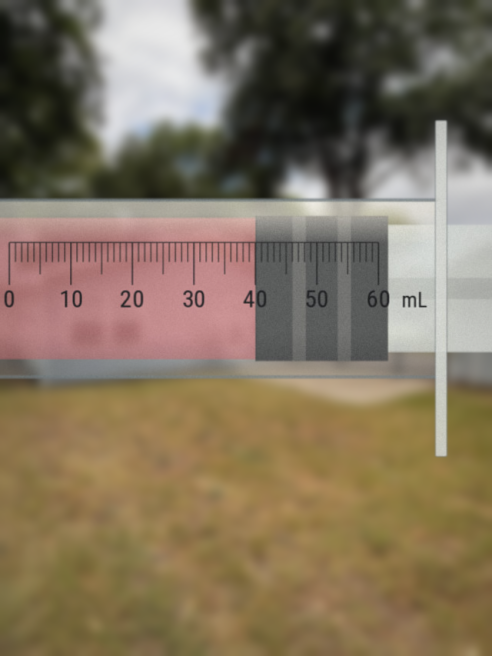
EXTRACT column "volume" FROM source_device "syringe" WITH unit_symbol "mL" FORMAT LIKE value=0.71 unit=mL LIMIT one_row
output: value=40 unit=mL
